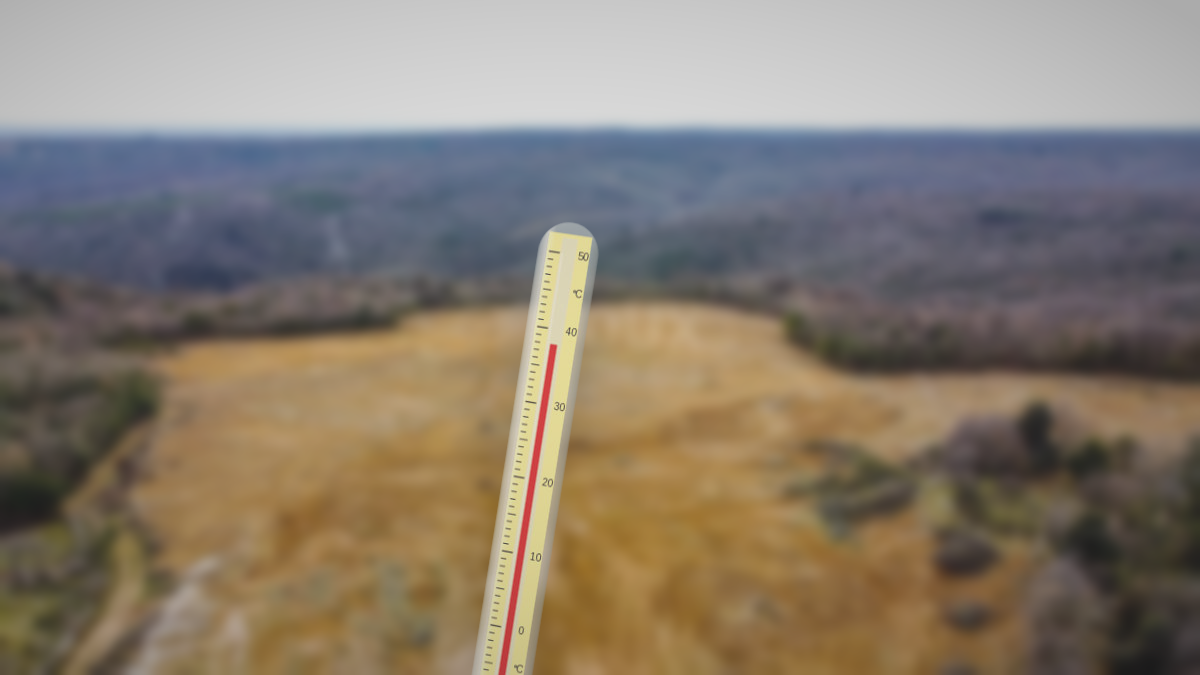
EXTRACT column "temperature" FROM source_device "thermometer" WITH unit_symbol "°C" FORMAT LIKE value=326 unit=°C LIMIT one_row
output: value=38 unit=°C
